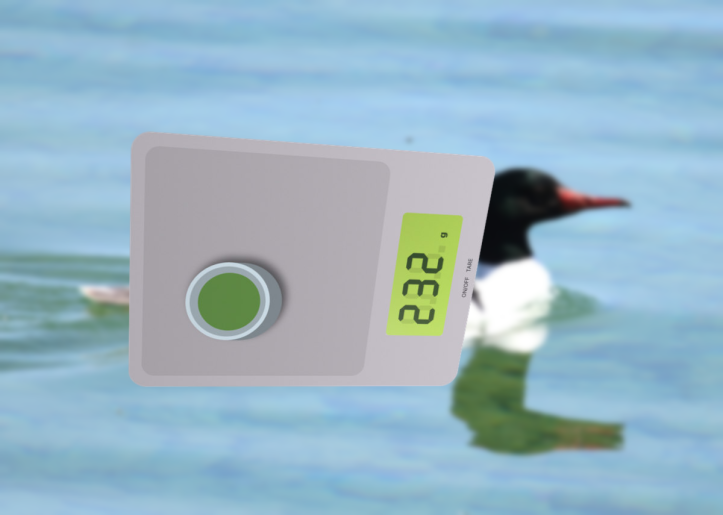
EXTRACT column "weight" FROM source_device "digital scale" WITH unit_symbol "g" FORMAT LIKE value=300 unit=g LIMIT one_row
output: value=232 unit=g
